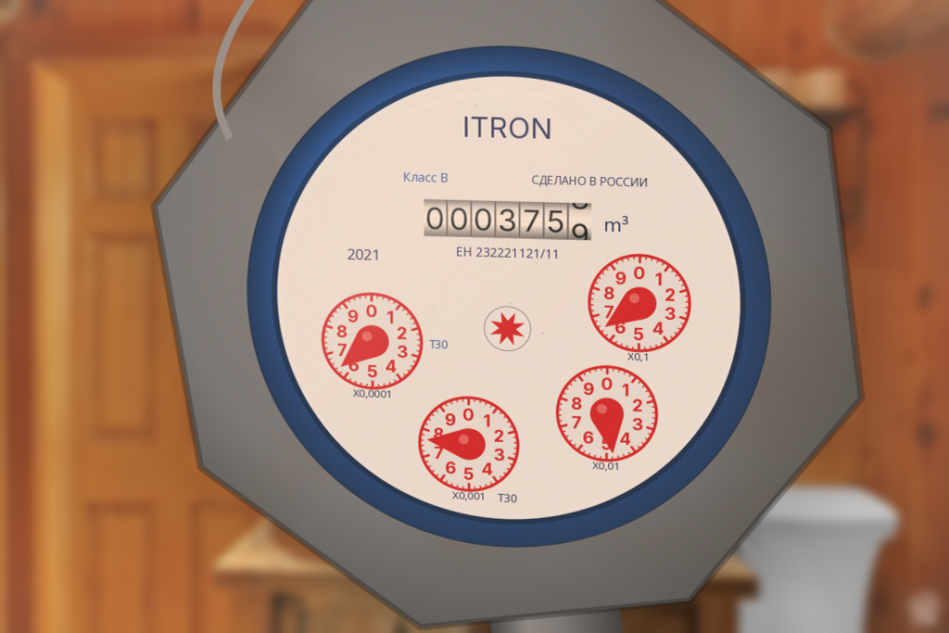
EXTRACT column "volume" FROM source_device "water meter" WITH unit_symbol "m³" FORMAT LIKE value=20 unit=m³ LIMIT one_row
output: value=3758.6476 unit=m³
